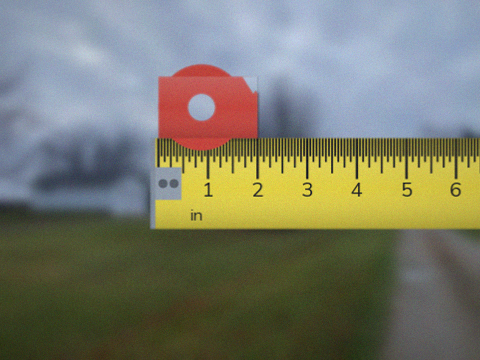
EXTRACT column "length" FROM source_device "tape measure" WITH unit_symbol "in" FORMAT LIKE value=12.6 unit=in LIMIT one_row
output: value=2 unit=in
